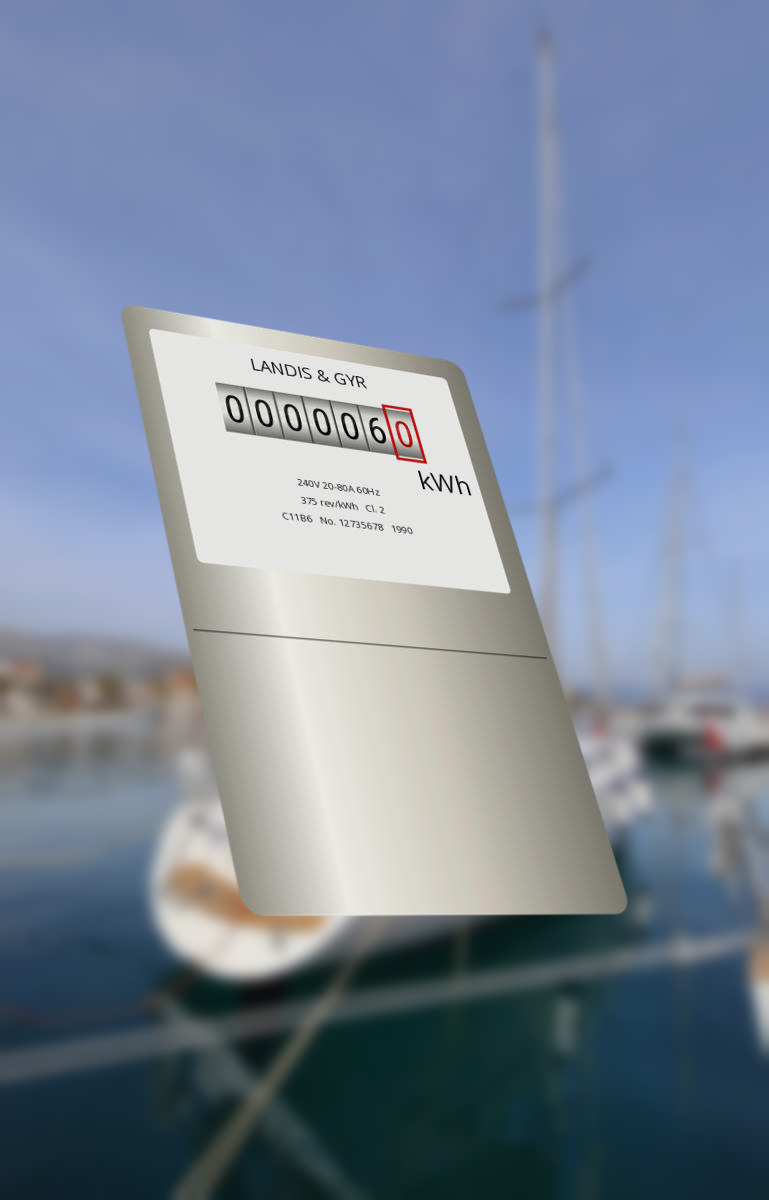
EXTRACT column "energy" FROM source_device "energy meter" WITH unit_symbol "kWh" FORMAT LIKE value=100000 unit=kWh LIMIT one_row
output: value=6.0 unit=kWh
